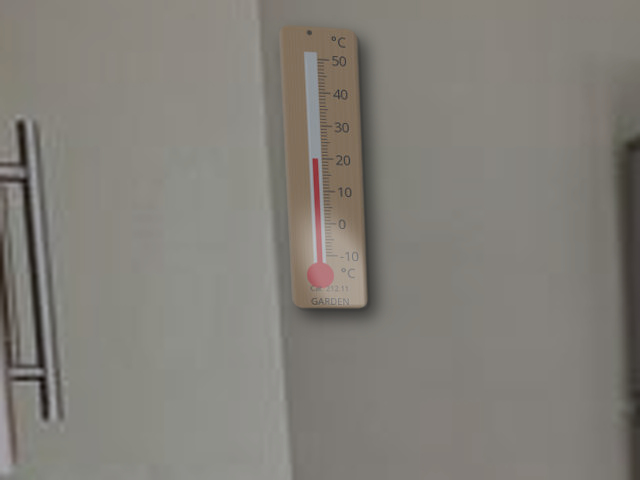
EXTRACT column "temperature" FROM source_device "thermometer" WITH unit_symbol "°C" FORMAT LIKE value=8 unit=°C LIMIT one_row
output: value=20 unit=°C
